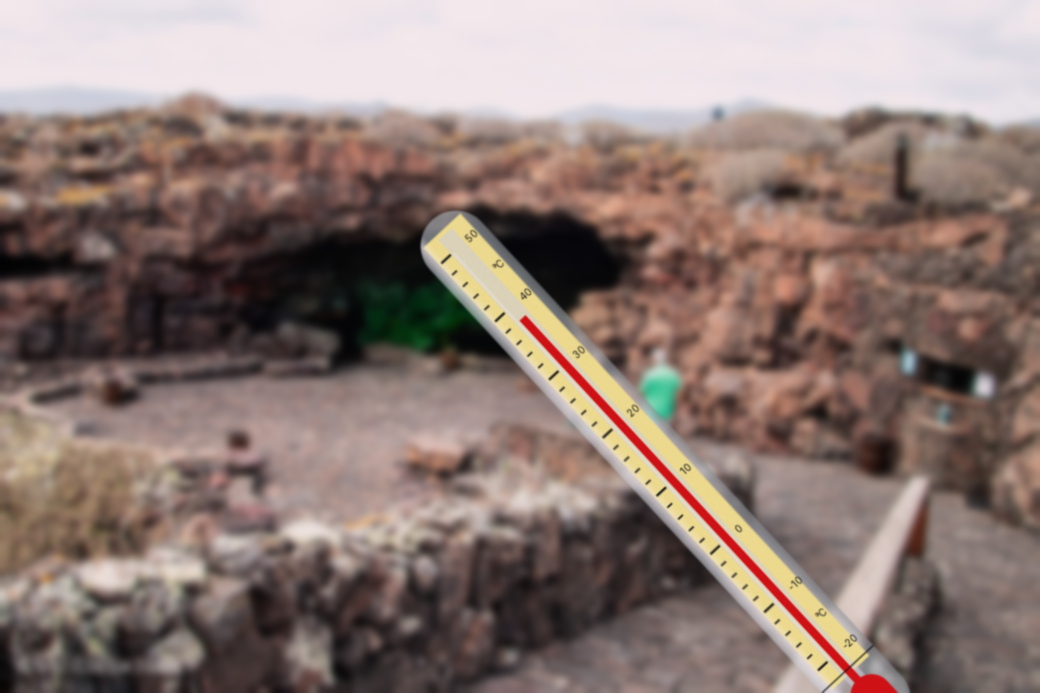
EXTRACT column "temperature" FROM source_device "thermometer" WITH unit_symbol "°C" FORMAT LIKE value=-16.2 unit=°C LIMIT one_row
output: value=38 unit=°C
